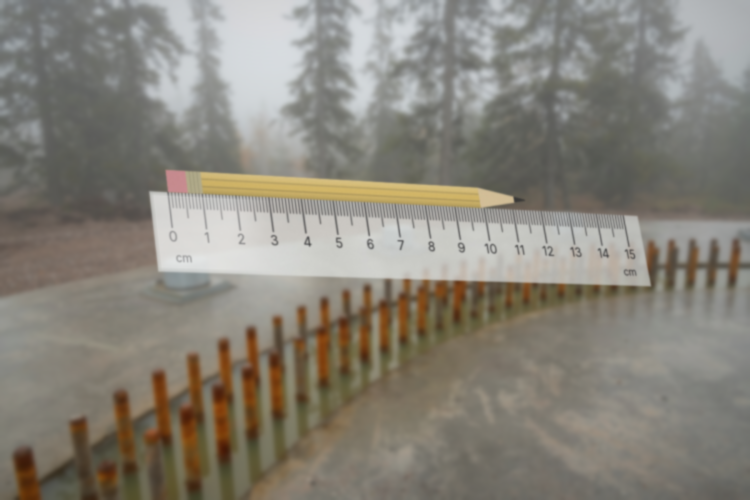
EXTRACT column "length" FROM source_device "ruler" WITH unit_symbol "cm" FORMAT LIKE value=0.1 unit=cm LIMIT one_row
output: value=11.5 unit=cm
